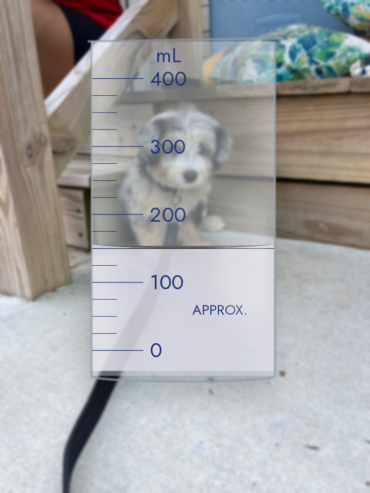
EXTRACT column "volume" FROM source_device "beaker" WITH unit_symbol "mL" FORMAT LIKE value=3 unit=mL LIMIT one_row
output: value=150 unit=mL
